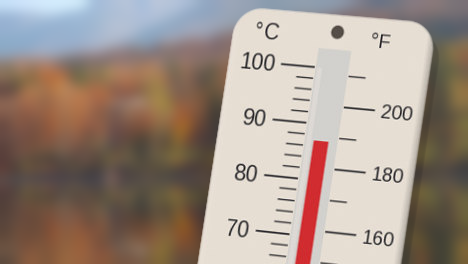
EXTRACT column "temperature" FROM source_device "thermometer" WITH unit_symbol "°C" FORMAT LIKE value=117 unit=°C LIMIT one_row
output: value=87 unit=°C
